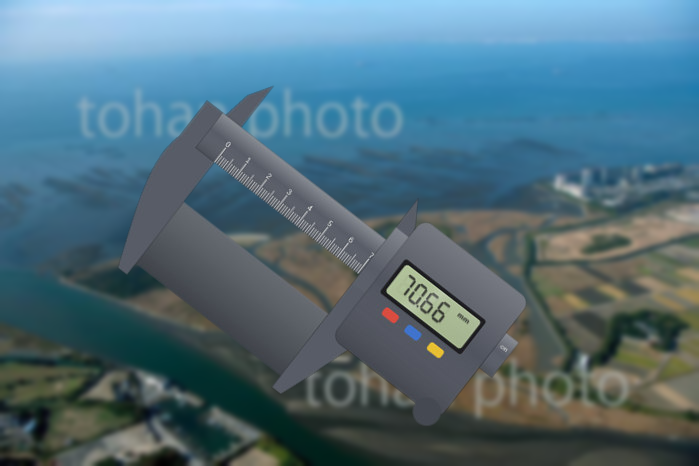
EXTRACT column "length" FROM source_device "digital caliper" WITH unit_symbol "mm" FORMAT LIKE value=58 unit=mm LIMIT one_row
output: value=70.66 unit=mm
